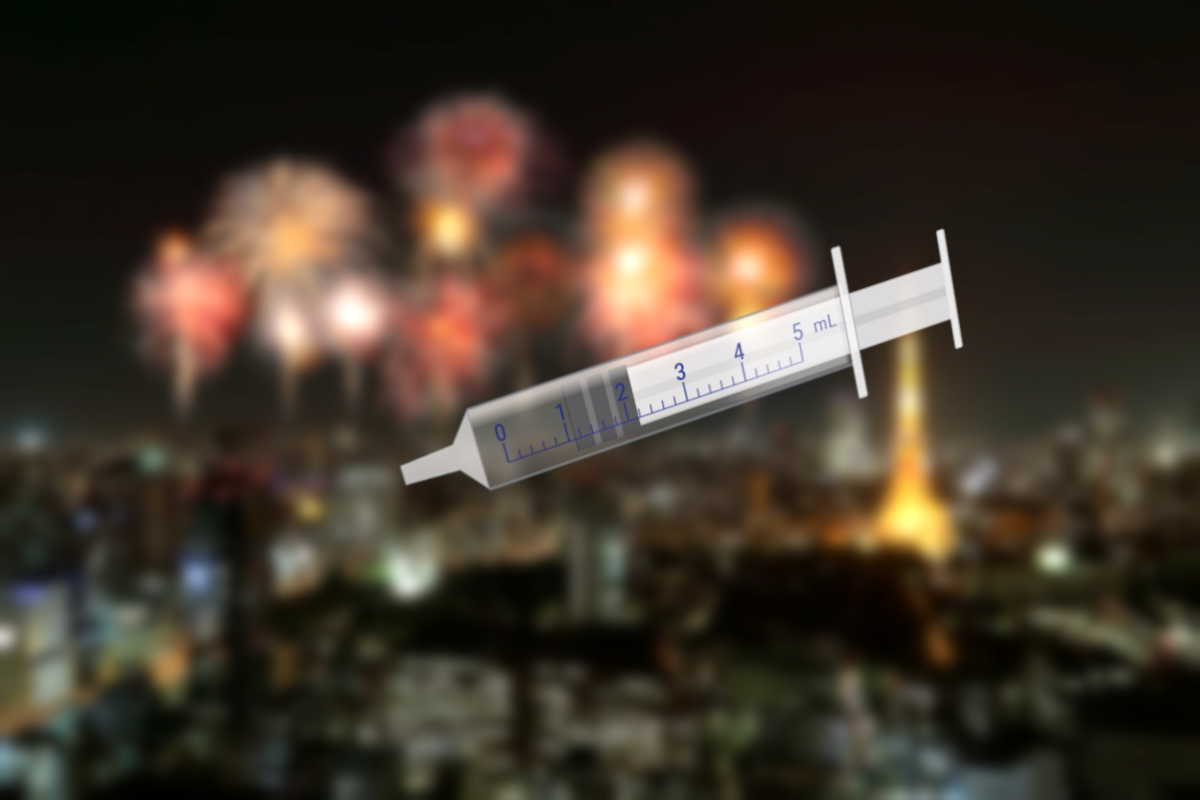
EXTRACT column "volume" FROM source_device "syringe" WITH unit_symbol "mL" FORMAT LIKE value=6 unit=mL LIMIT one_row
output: value=1.1 unit=mL
